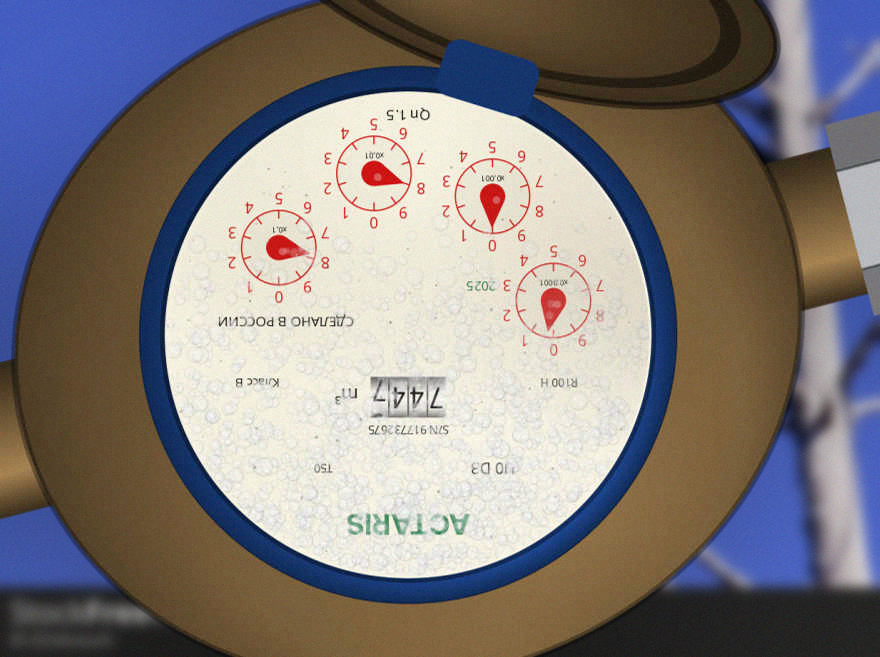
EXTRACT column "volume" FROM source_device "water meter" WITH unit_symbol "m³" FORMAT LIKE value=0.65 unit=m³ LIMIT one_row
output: value=7446.7800 unit=m³
